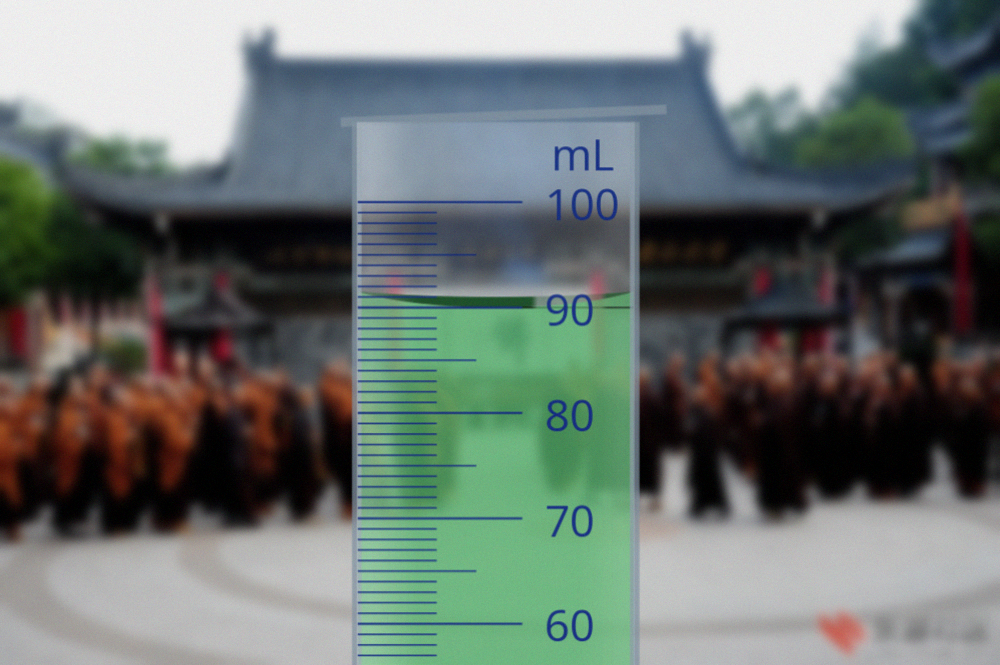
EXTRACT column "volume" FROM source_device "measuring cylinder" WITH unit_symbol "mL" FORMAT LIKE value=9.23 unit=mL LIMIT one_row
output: value=90 unit=mL
